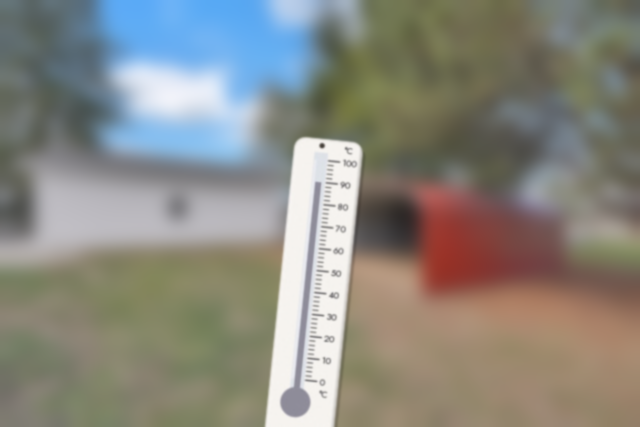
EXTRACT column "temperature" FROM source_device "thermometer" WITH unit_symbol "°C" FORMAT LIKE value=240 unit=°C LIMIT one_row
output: value=90 unit=°C
